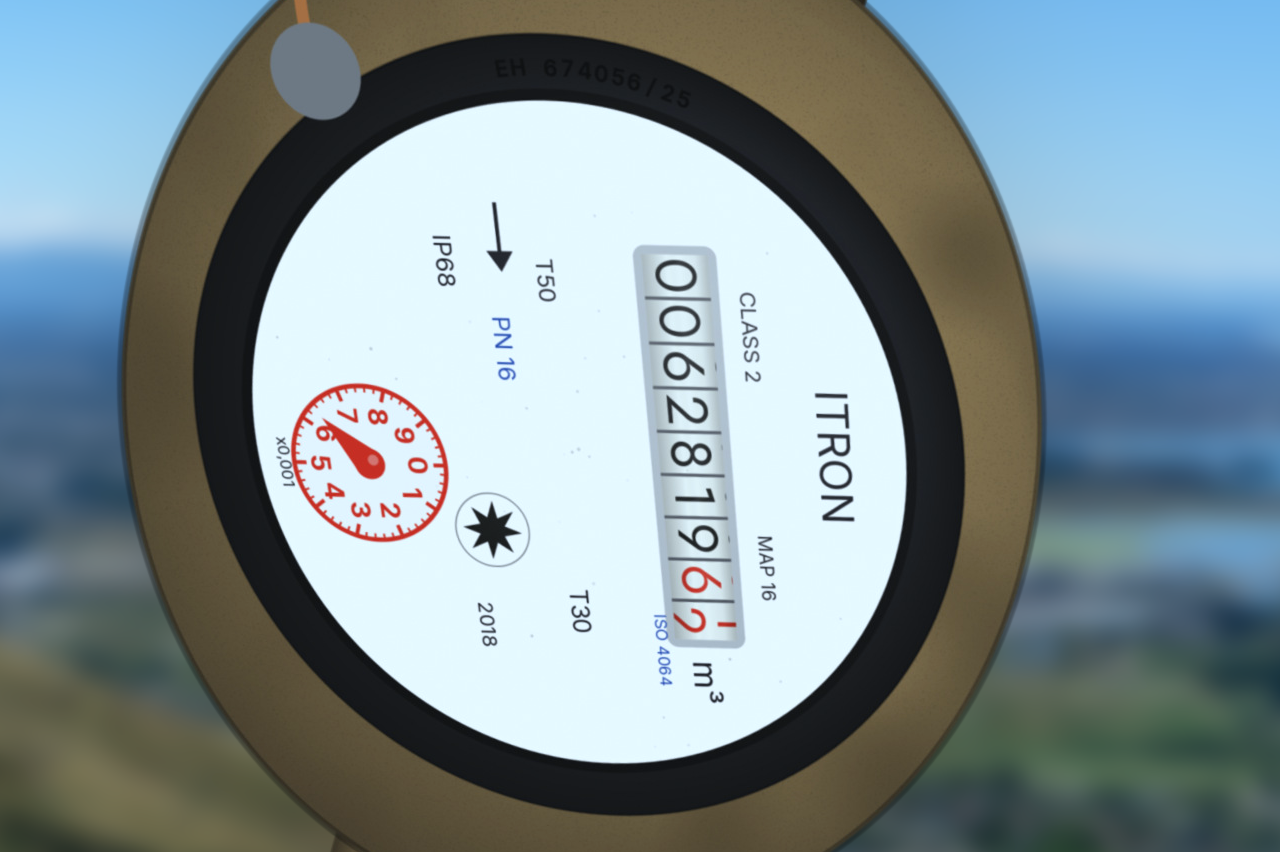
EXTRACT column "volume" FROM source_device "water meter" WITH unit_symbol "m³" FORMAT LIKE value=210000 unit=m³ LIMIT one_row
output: value=62819.616 unit=m³
